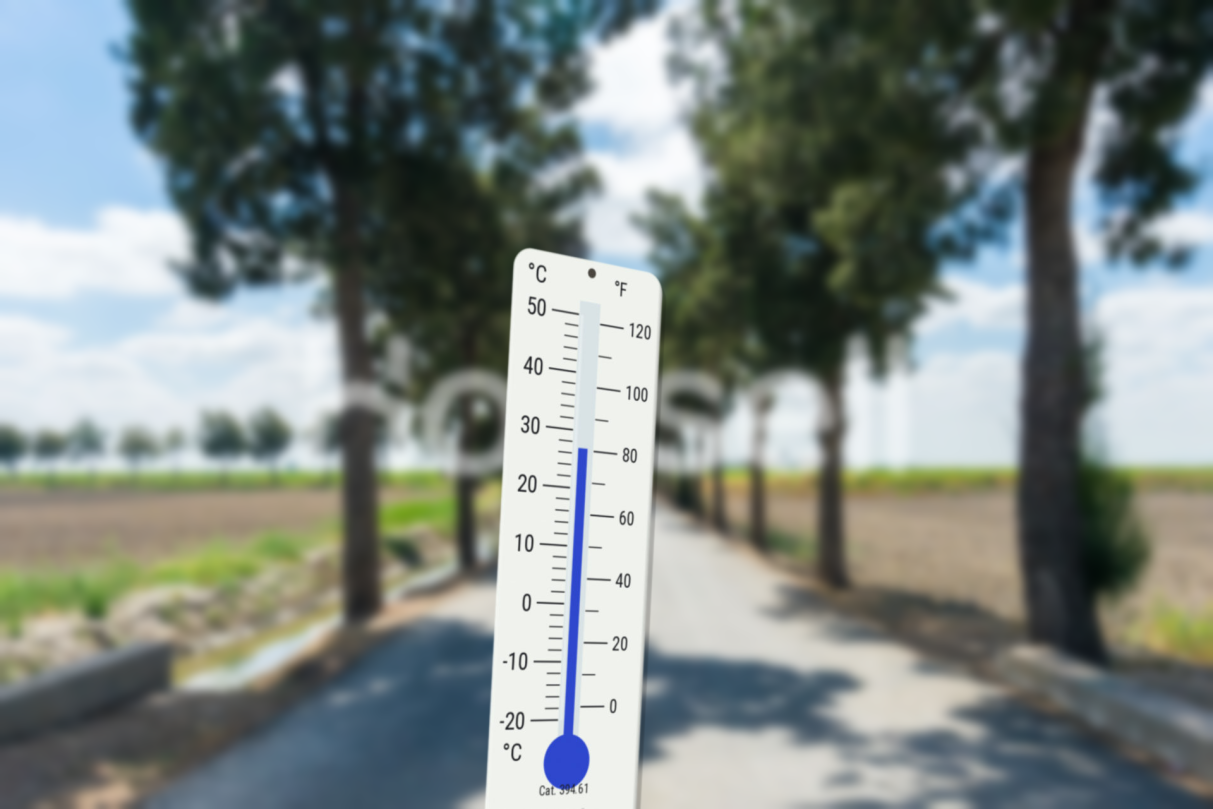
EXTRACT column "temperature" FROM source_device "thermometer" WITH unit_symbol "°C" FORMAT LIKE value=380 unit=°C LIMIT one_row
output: value=27 unit=°C
